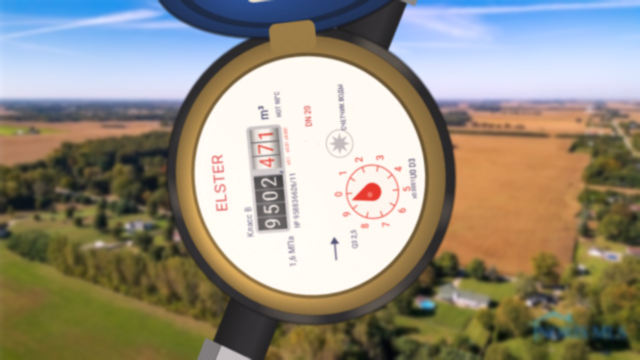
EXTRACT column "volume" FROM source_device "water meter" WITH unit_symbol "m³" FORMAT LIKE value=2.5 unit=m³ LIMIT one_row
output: value=9502.4709 unit=m³
